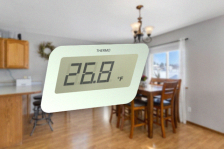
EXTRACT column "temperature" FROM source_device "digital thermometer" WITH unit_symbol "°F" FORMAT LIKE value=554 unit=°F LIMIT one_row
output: value=26.8 unit=°F
